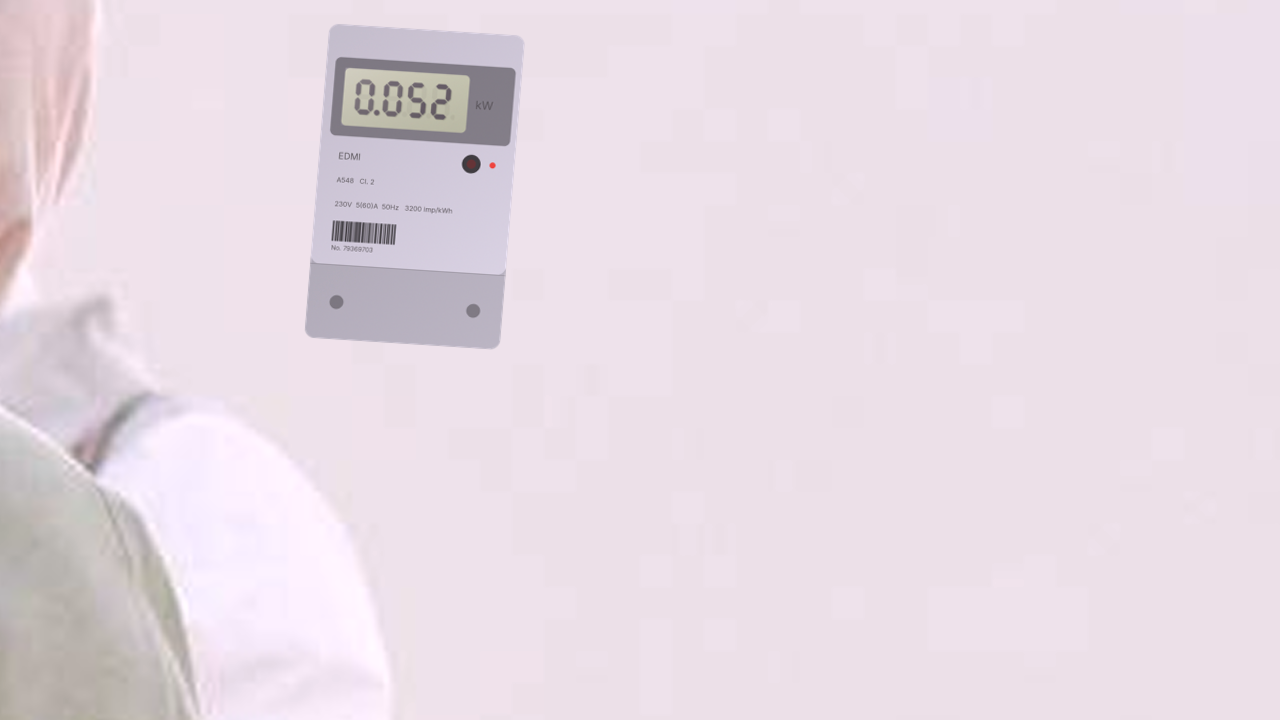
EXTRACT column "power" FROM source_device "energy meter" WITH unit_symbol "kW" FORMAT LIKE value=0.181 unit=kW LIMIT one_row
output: value=0.052 unit=kW
